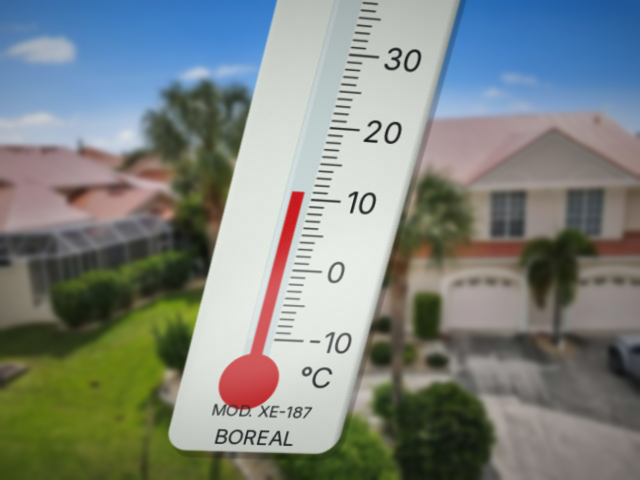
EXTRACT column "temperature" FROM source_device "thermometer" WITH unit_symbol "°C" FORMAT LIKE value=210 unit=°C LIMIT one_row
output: value=11 unit=°C
